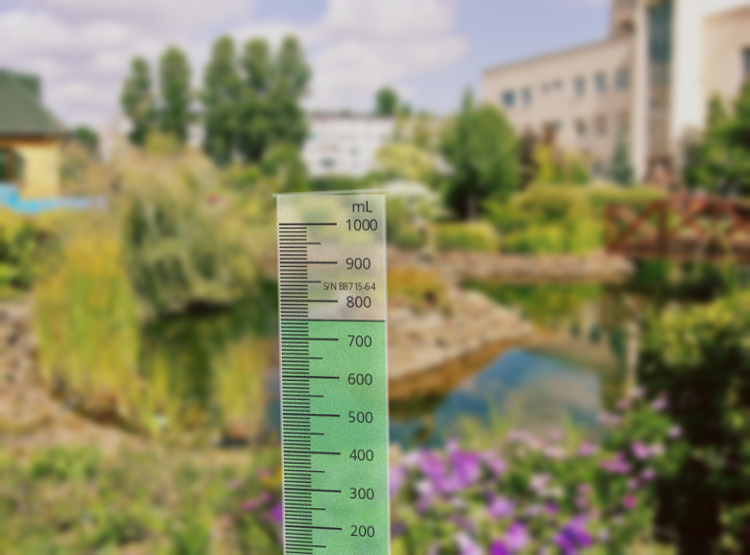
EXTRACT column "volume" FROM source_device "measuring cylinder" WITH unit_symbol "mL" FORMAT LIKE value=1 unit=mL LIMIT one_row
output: value=750 unit=mL
